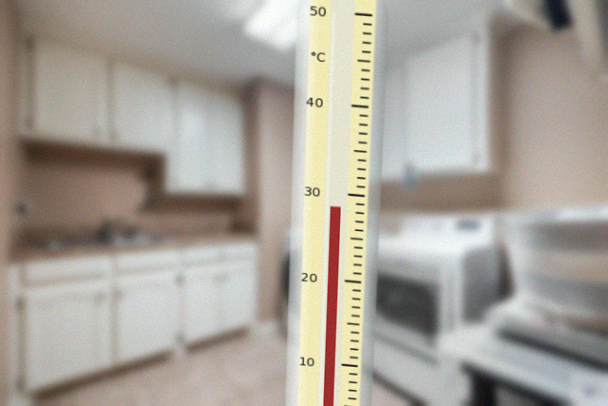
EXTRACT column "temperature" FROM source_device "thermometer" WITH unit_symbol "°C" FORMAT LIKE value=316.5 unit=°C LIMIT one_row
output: value=28.5 unit=°C
